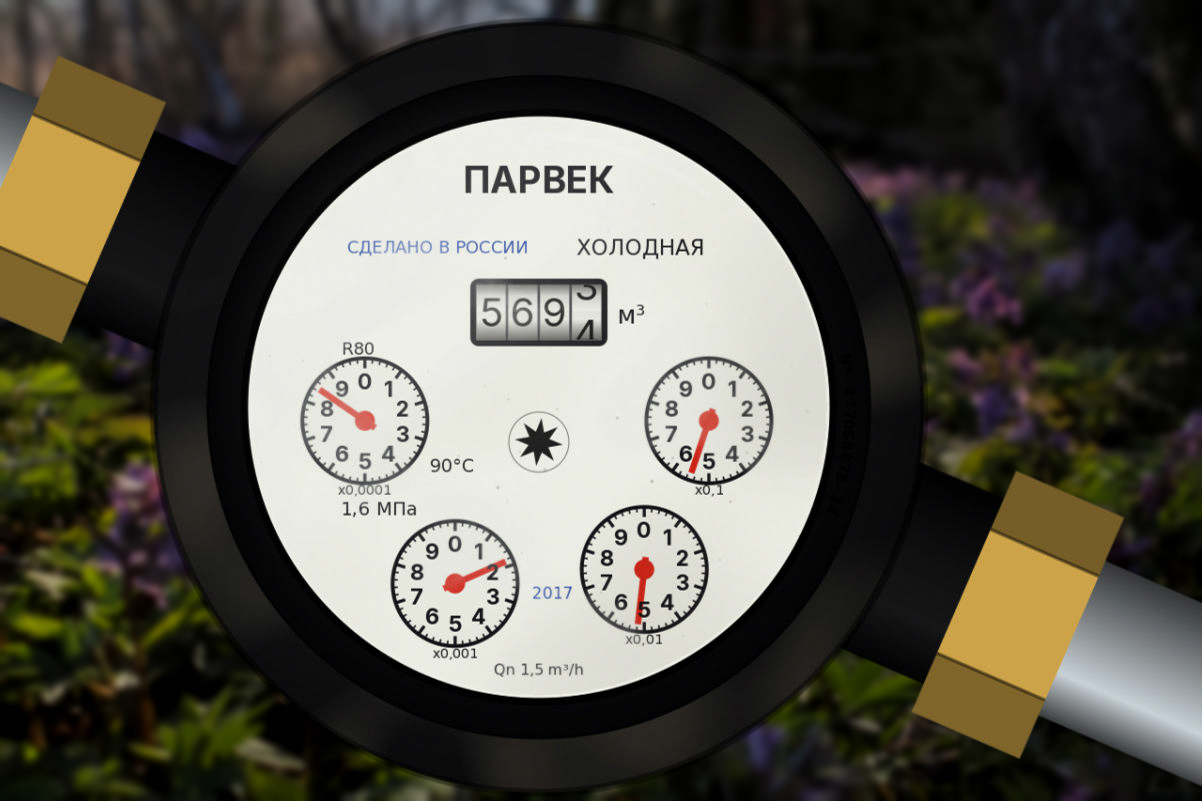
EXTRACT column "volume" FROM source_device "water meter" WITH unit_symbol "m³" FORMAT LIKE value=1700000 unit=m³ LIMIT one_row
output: value=5693.5518 unit=m³
